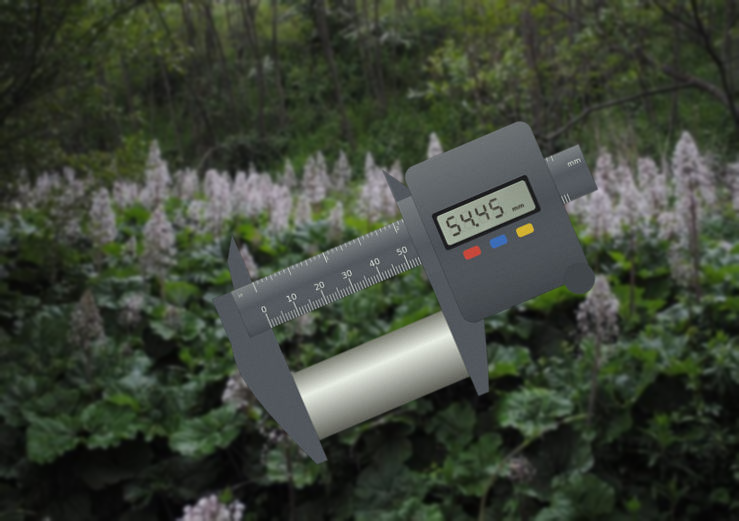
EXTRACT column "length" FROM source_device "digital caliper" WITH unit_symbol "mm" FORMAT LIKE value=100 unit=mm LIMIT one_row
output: value=54.45 unit=mm
